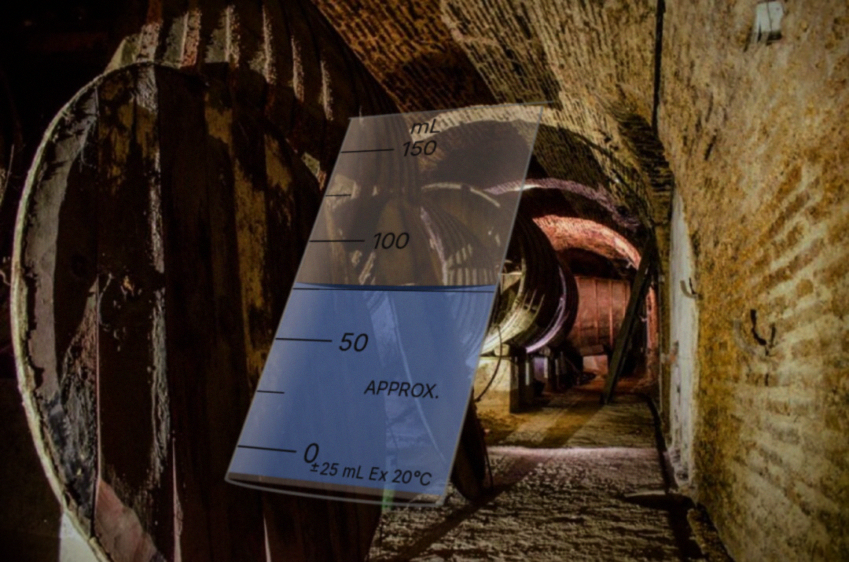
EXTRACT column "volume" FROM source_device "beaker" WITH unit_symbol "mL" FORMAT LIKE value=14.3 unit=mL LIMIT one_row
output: value=75 unit=mL
